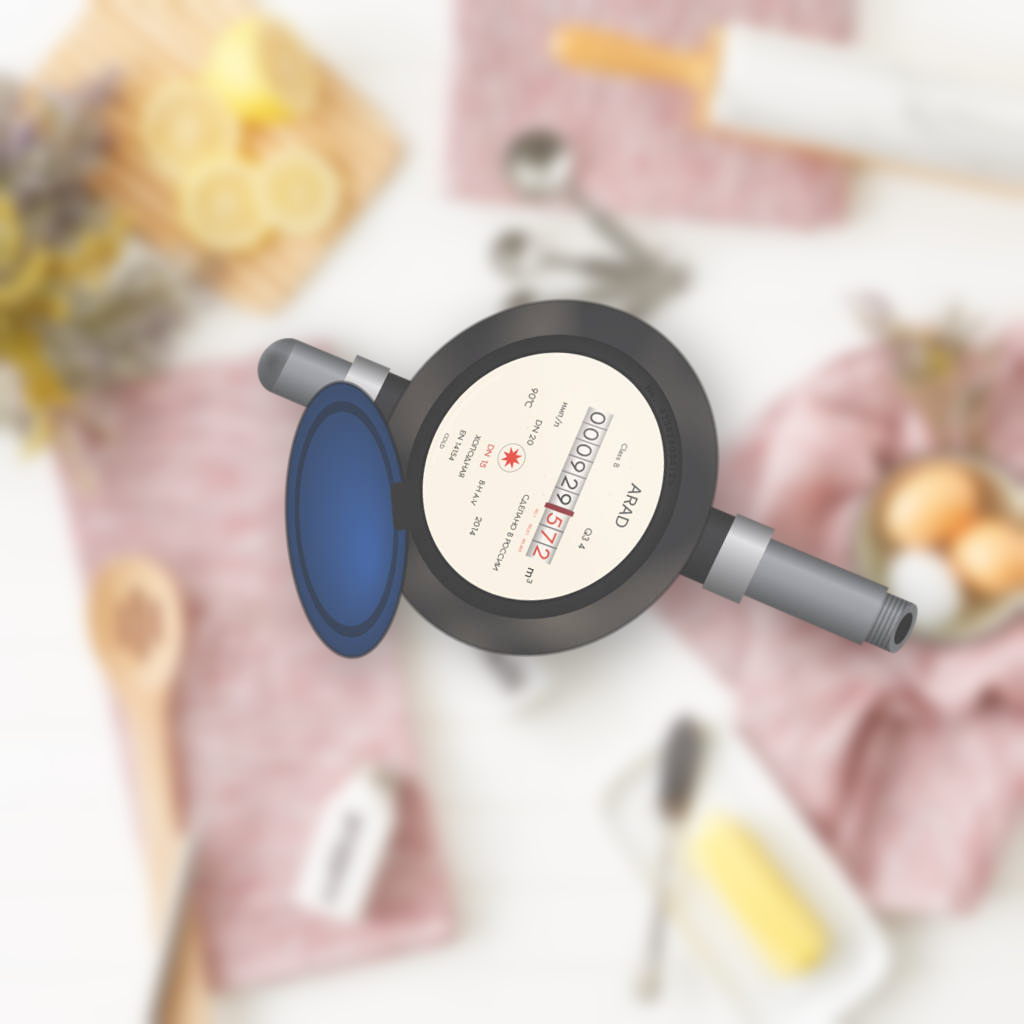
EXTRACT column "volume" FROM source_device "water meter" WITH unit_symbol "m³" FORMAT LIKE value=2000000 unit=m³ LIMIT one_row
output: value=929.572 unit=m³
